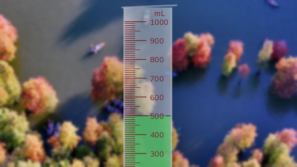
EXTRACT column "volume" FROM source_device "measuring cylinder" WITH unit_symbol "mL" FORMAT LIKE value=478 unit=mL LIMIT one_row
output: value=500 unit=mL
